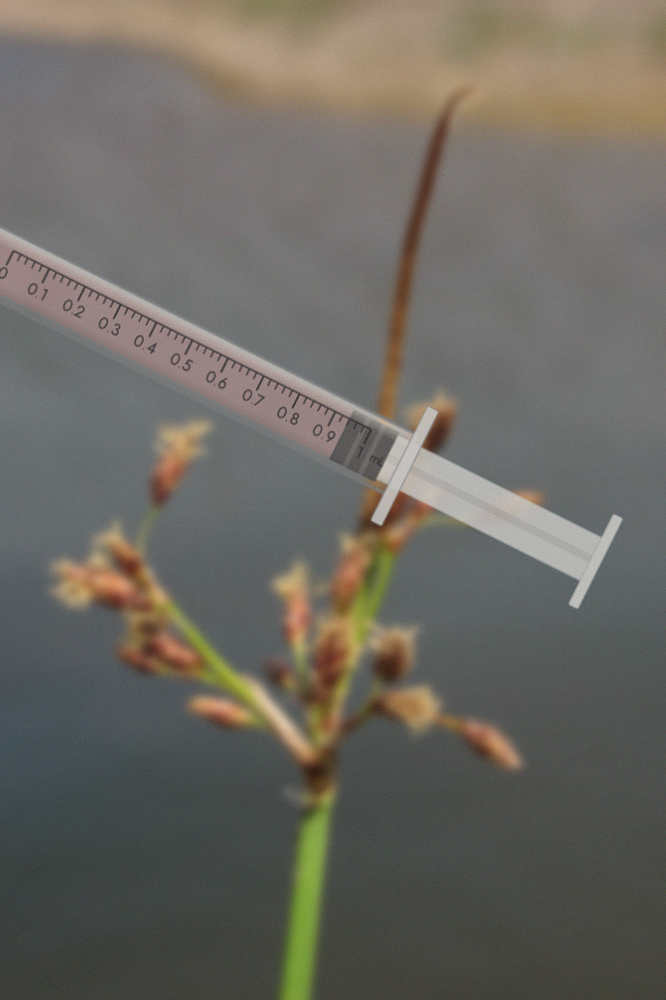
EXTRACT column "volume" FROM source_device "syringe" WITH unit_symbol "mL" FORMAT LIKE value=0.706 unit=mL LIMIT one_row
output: value=0.94 unit=mL
